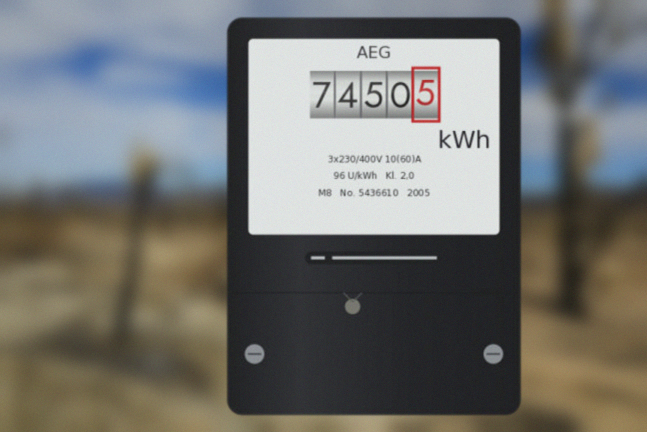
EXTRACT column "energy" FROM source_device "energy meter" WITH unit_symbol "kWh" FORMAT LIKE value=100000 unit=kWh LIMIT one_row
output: value=7450.5 unit=kWh
